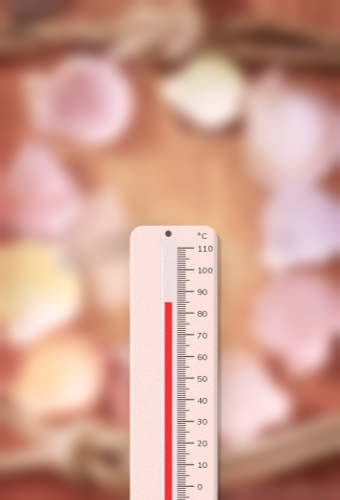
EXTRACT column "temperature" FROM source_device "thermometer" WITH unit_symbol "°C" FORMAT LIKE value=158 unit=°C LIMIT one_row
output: value=85 unit=°C
